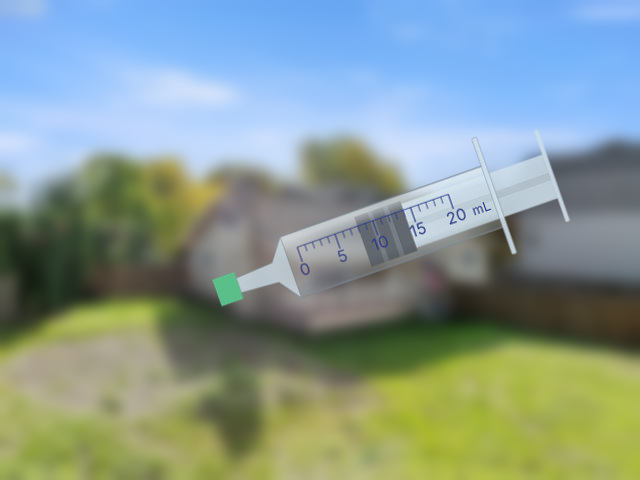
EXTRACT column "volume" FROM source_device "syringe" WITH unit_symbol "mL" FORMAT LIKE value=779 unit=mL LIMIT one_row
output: value=8 unit=mL
